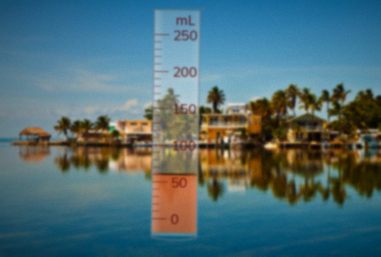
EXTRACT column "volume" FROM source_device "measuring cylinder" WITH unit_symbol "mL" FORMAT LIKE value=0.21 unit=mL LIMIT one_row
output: value=60 unit=mL
